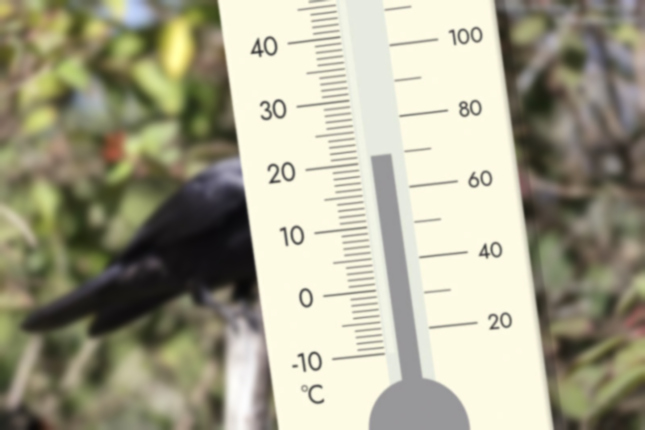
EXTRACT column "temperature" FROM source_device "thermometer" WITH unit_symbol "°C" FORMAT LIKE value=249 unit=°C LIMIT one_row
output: value=21 unit=°C
